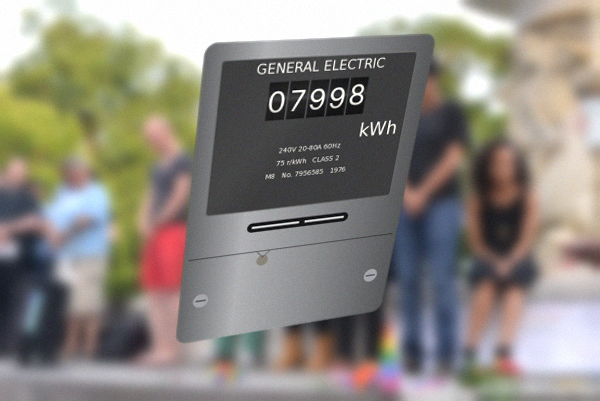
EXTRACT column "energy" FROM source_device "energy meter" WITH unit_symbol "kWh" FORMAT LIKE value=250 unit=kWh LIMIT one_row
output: value=7998 unit=kWh
